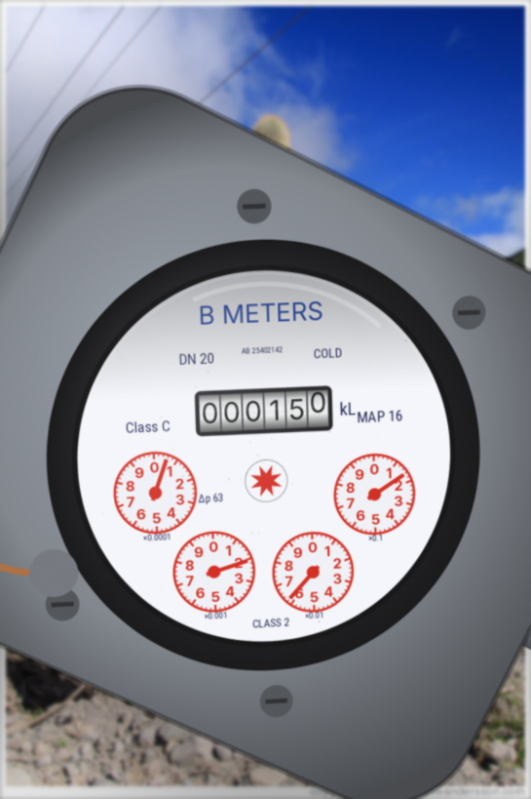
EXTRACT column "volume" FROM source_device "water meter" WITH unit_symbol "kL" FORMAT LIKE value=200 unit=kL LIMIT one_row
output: value=150.1620 unit=kL
